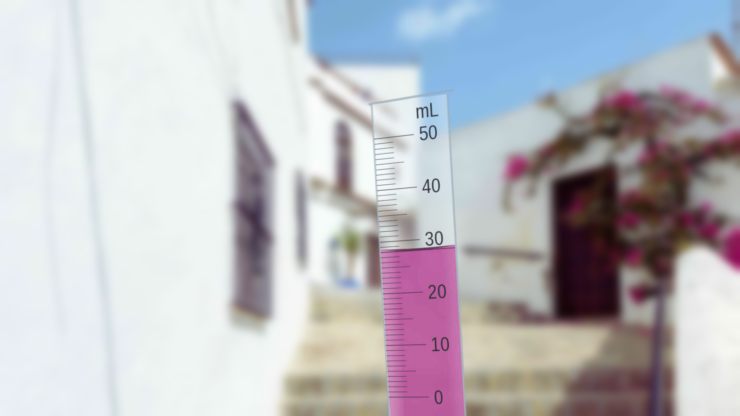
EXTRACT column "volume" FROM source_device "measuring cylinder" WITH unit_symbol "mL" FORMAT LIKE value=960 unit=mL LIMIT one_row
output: value=28 unit=mL
